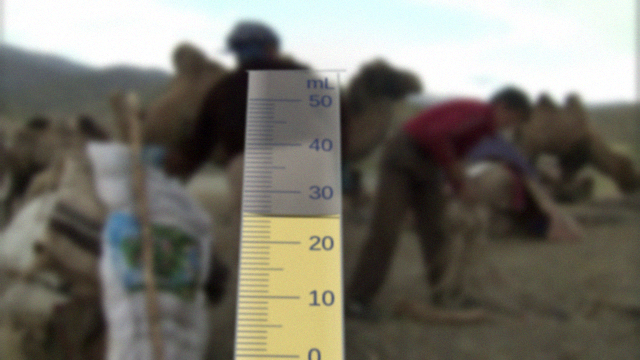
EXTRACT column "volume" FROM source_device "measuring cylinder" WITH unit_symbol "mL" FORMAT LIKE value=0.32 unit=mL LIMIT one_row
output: value=25 unit=mL
